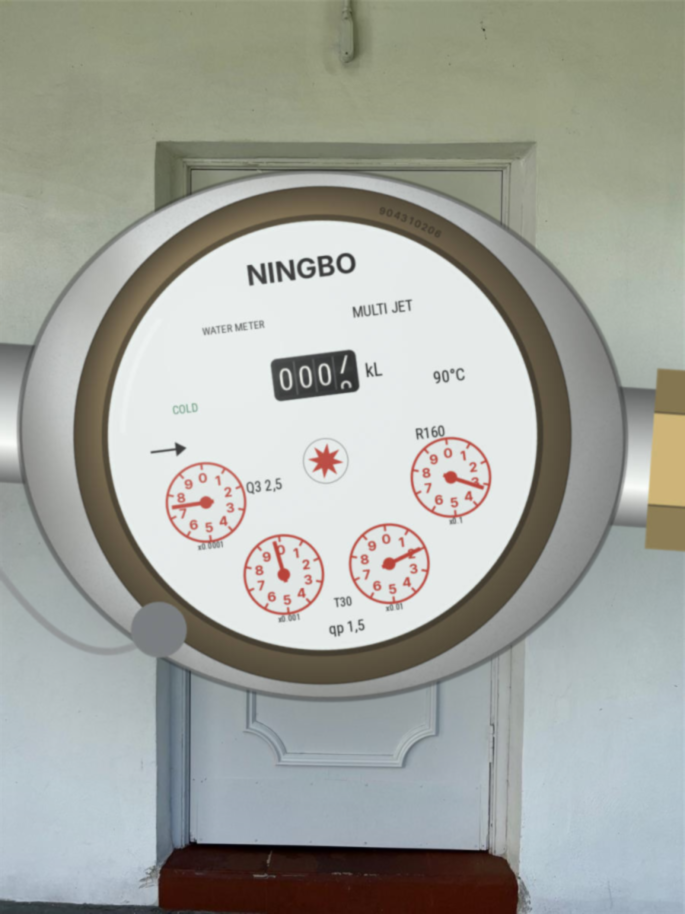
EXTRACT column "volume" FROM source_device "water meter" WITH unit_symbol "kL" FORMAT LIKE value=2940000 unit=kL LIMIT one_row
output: value=7.3197 unit=kL
